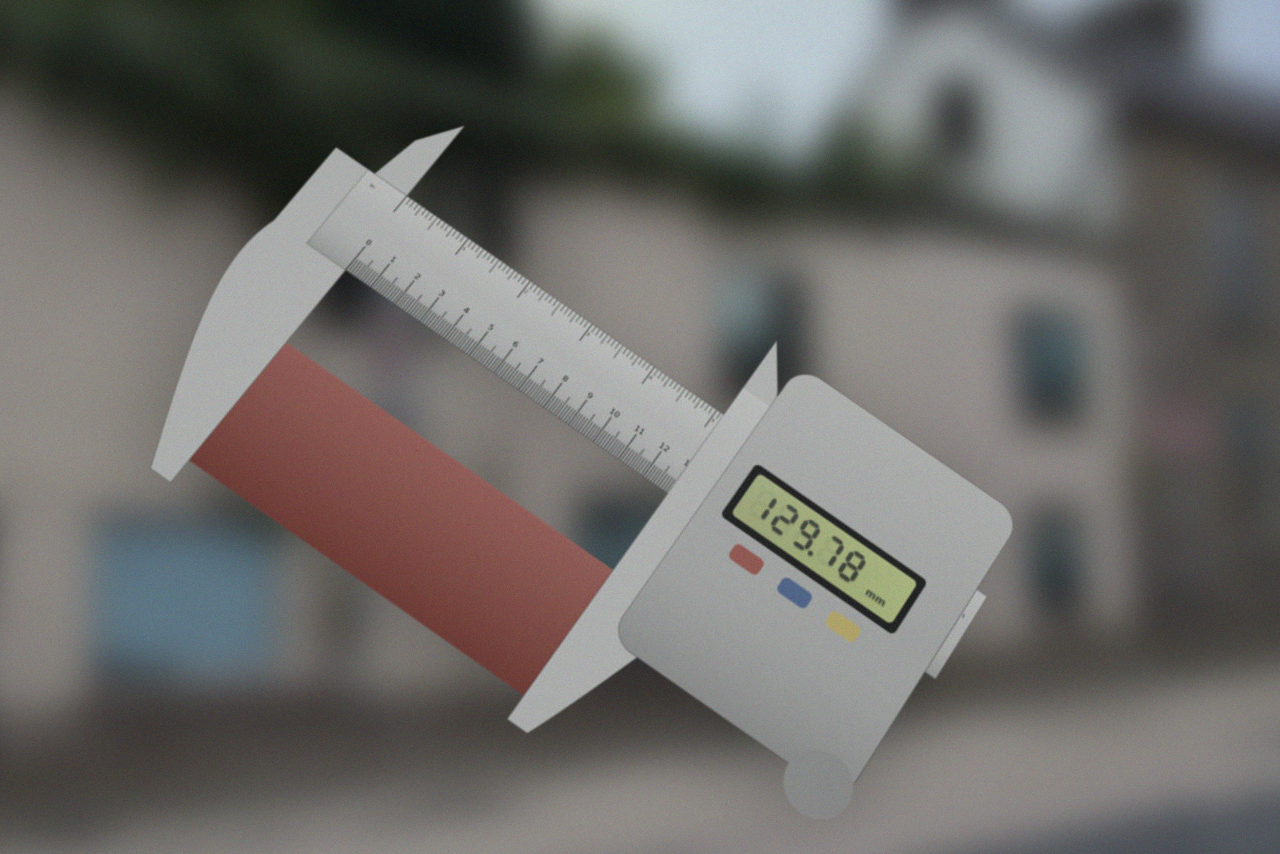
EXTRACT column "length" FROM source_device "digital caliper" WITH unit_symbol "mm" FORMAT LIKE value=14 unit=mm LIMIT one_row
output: value=129.78 unit=mm
